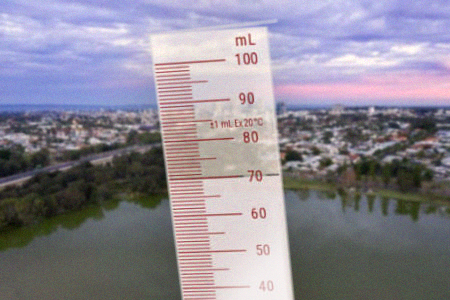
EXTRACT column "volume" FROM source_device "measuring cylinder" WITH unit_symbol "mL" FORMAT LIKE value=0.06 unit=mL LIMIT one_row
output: value=70 unit=mL
